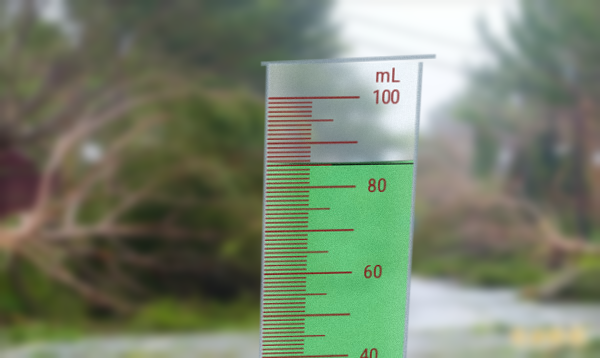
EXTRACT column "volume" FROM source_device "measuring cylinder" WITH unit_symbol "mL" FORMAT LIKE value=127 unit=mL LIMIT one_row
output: value=85 unit=mL
